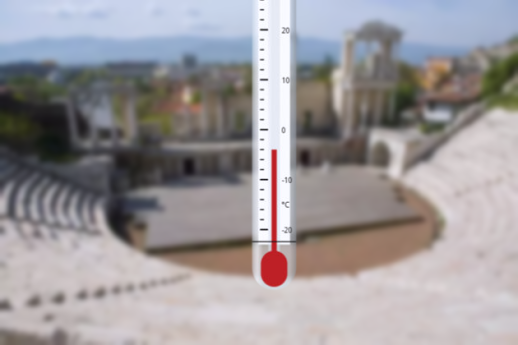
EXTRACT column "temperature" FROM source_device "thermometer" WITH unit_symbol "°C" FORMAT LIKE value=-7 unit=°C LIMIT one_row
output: value=-4 unit=°C
